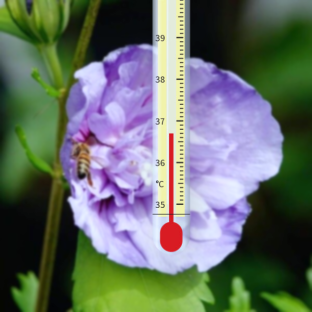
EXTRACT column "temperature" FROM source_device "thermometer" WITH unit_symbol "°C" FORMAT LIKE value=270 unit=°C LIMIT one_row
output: value=36.7 unit=°C
